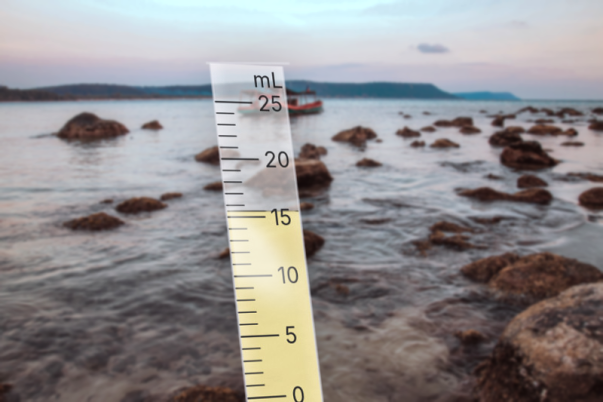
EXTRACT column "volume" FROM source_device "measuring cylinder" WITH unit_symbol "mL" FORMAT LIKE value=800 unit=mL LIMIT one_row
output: value=15.5 unit=mL
